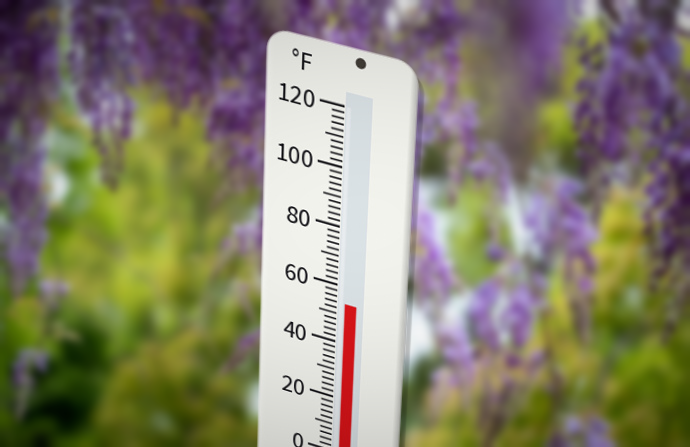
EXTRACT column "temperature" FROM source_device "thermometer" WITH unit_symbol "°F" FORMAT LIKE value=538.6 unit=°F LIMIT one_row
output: value=54 unit=°F
